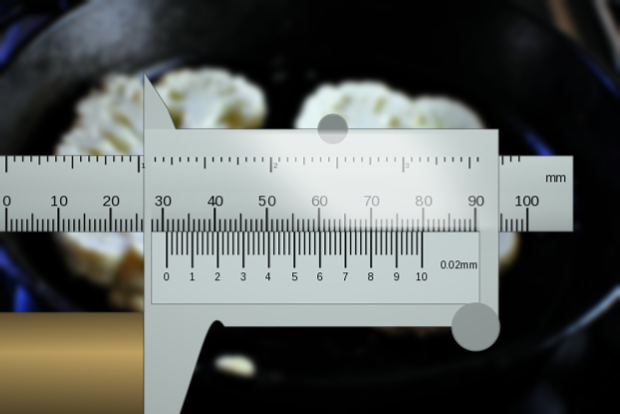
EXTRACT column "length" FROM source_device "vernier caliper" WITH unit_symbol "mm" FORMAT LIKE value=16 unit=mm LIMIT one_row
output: value=30.8 unit=mm
